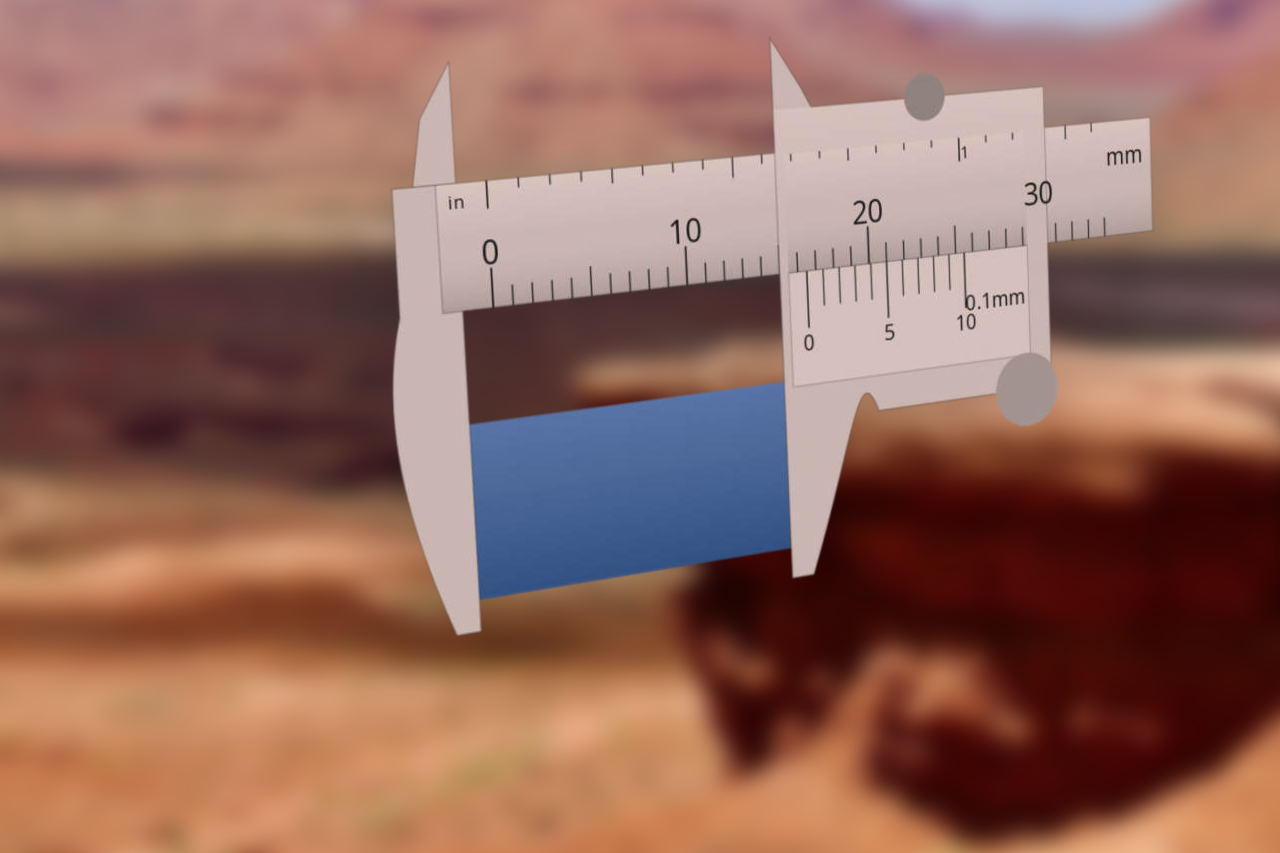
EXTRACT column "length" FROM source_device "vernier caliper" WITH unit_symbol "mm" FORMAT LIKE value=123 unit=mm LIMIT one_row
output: value=16.5 unit=mm
